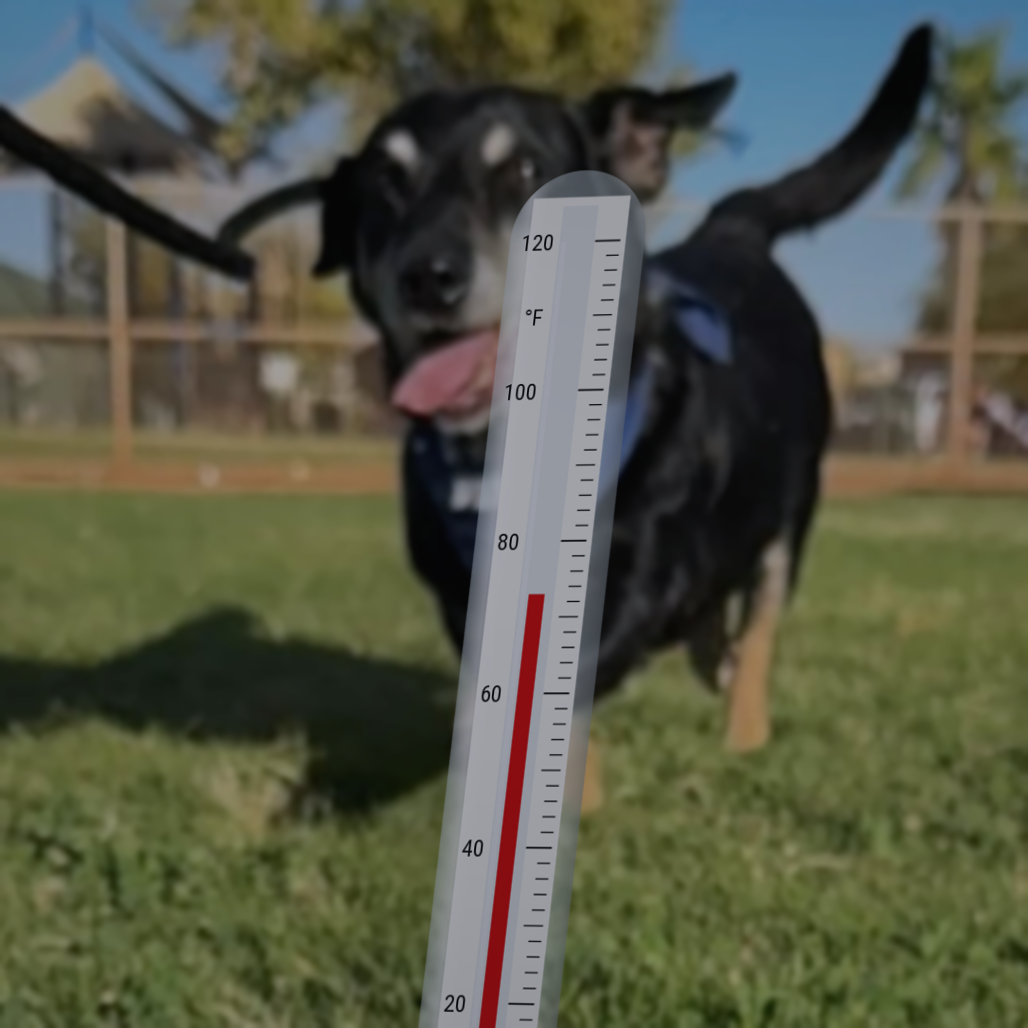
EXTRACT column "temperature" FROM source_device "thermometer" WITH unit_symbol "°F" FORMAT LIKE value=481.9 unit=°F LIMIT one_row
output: value=73 unit=°F
